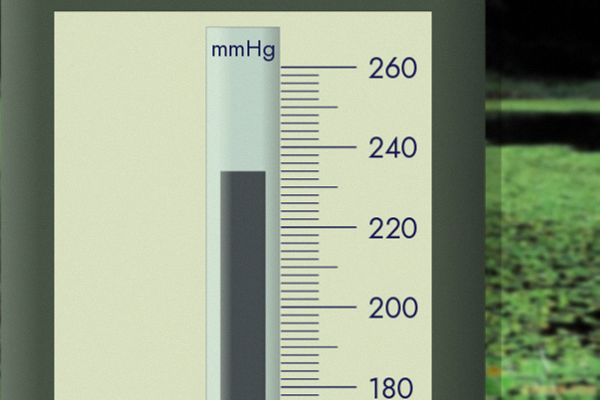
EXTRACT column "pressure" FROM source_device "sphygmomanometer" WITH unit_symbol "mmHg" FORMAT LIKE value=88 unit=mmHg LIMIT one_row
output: value=234 unit=mmHg
